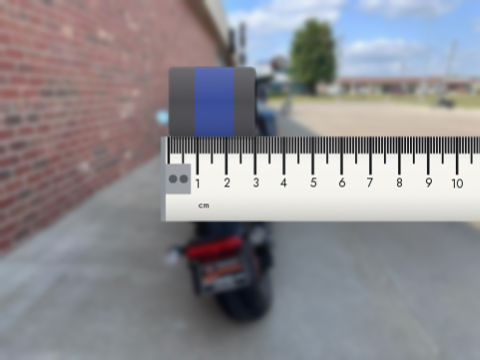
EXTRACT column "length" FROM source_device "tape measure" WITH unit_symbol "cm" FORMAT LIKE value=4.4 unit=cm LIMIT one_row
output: value=3 unit=cm
